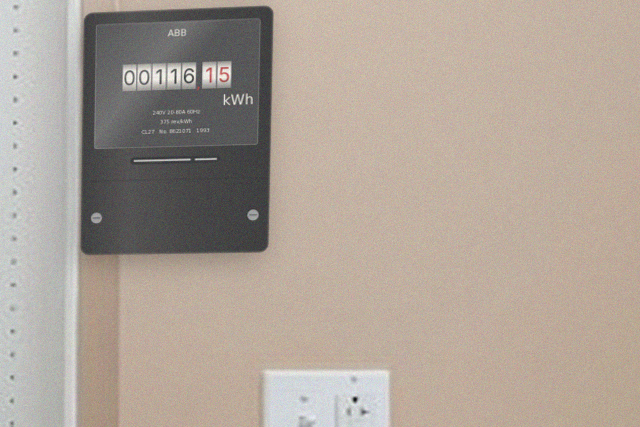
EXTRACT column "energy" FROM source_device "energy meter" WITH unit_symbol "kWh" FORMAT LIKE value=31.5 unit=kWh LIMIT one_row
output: value=116.15 unit=kWh
